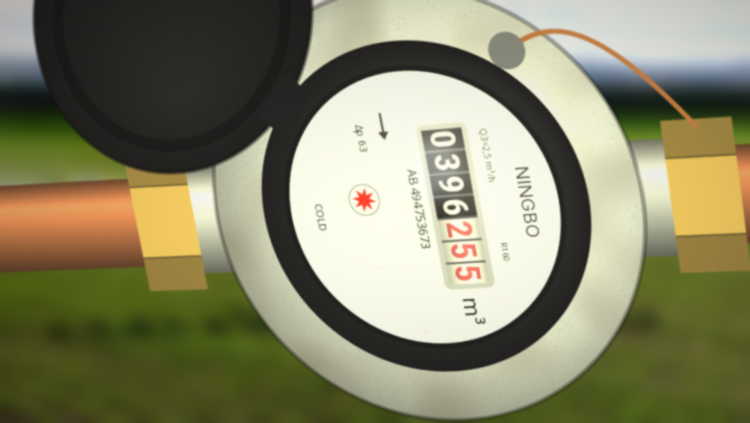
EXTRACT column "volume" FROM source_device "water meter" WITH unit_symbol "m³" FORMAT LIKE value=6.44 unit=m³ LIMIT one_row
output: value=396.255 unit=m³
